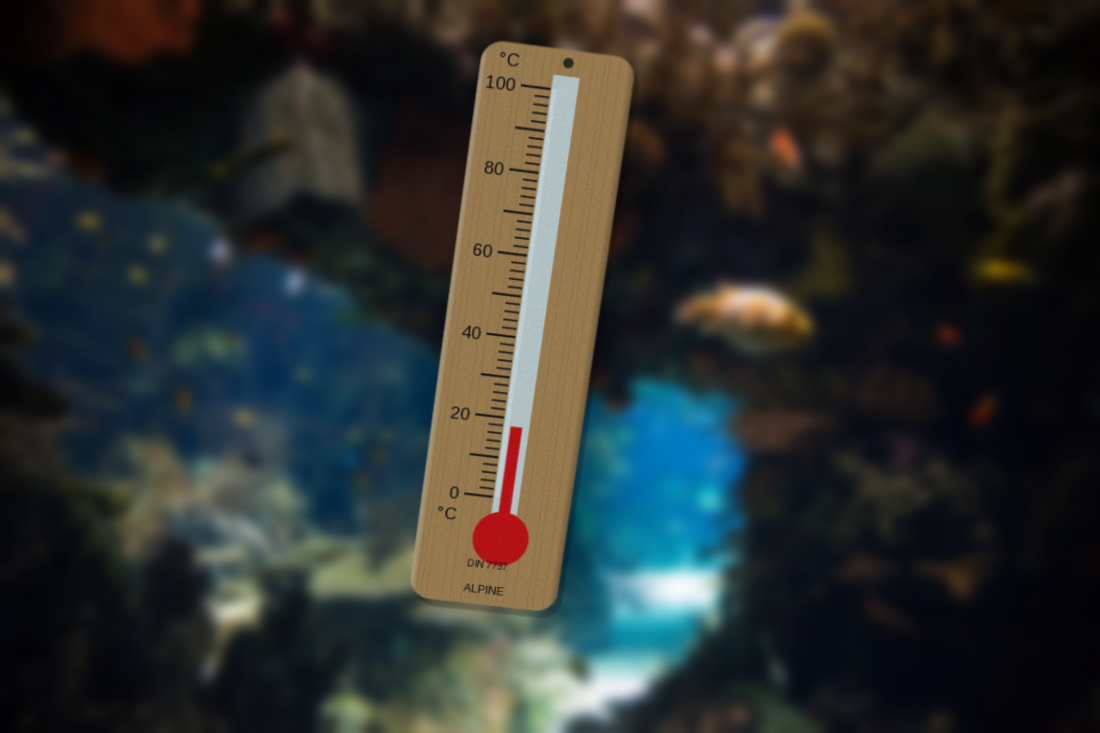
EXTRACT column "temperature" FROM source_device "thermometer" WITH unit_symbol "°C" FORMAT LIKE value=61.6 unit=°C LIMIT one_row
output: value=18 unit=°C
